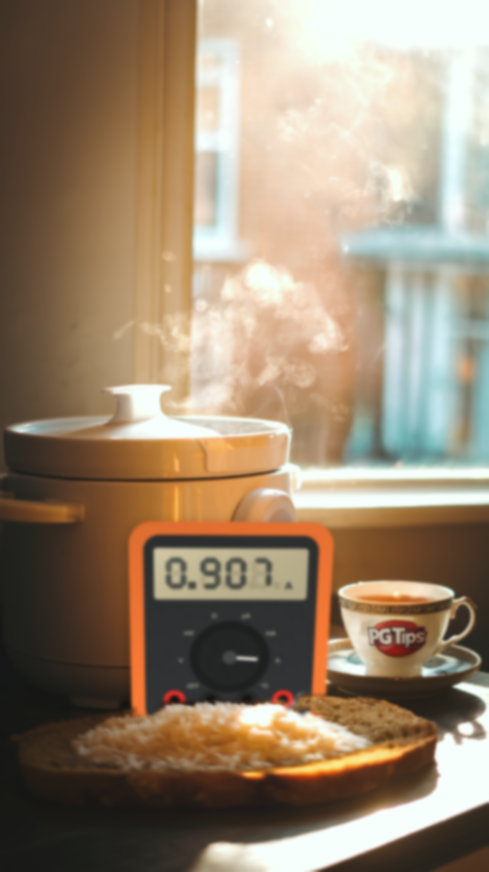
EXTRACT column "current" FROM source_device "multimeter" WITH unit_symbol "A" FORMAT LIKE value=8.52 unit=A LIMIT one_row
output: value=0.907 unit=A
